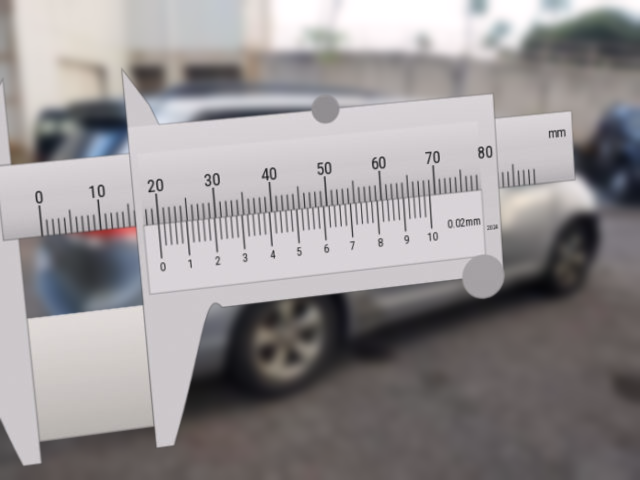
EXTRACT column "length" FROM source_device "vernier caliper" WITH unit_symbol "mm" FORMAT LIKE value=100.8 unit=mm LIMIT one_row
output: value=20.0 unit=mm
